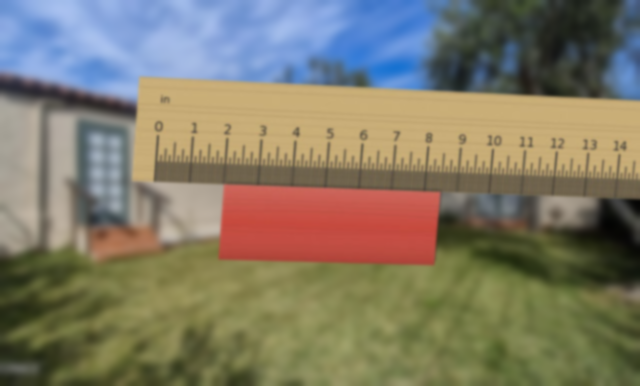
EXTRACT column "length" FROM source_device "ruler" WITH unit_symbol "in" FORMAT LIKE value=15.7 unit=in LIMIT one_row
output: value=6.5 unit=in
